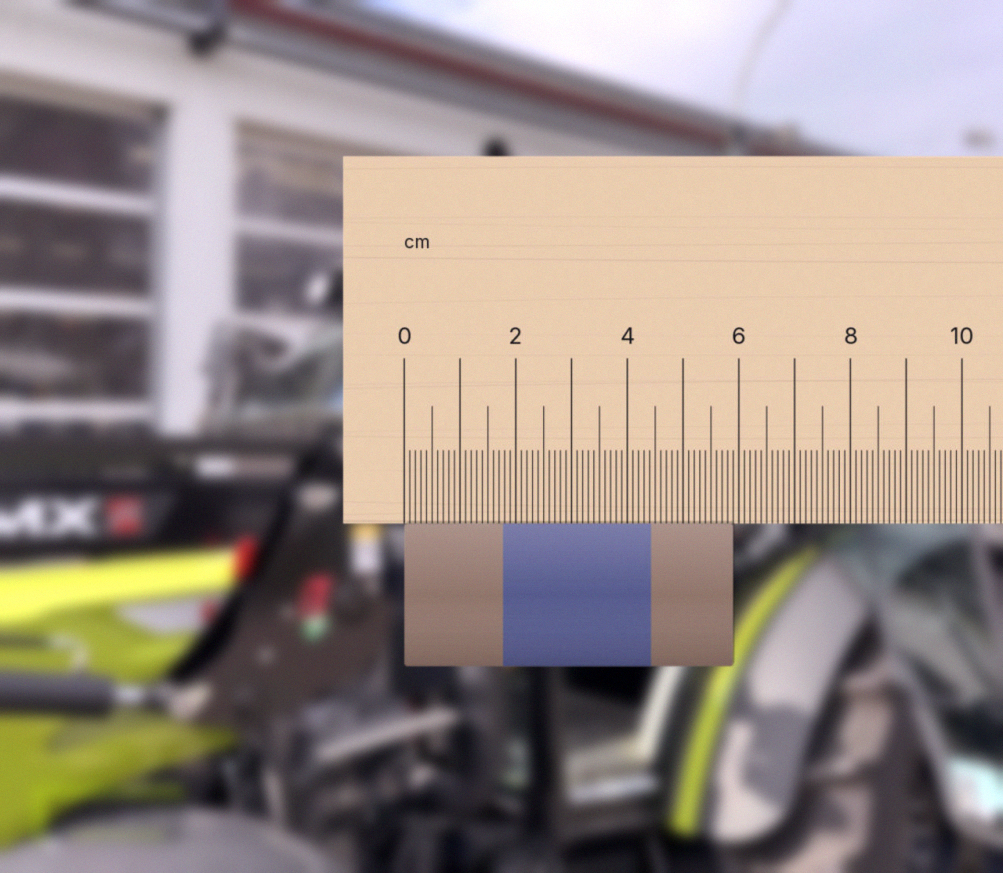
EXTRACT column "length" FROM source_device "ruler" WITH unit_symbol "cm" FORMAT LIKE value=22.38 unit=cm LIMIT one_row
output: value=5.9 unit=cm
